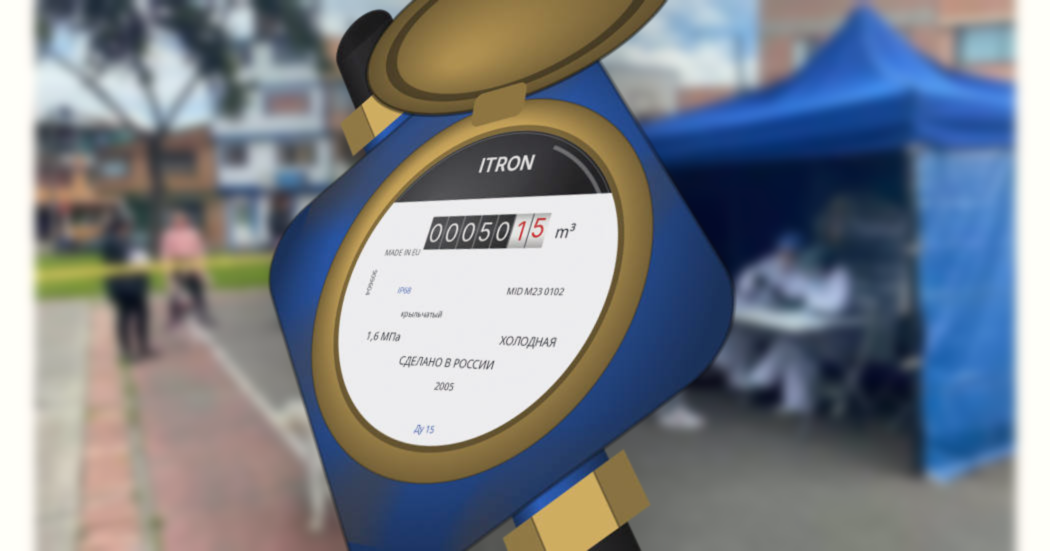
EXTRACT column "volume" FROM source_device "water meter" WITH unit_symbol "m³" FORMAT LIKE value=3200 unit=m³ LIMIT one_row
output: value=50.15 unit=m³
